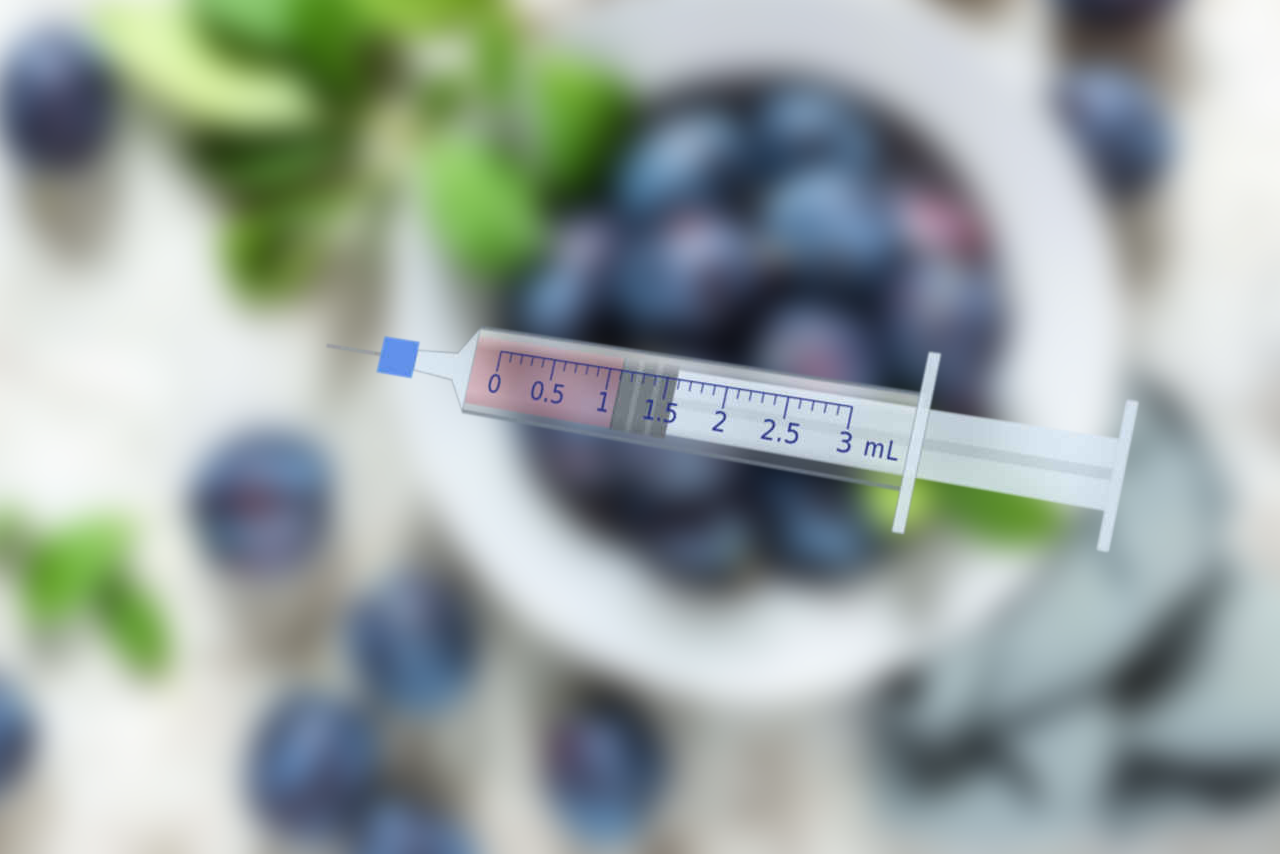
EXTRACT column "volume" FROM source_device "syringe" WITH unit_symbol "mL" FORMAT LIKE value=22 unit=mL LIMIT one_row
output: value=1.1 unit=mL
